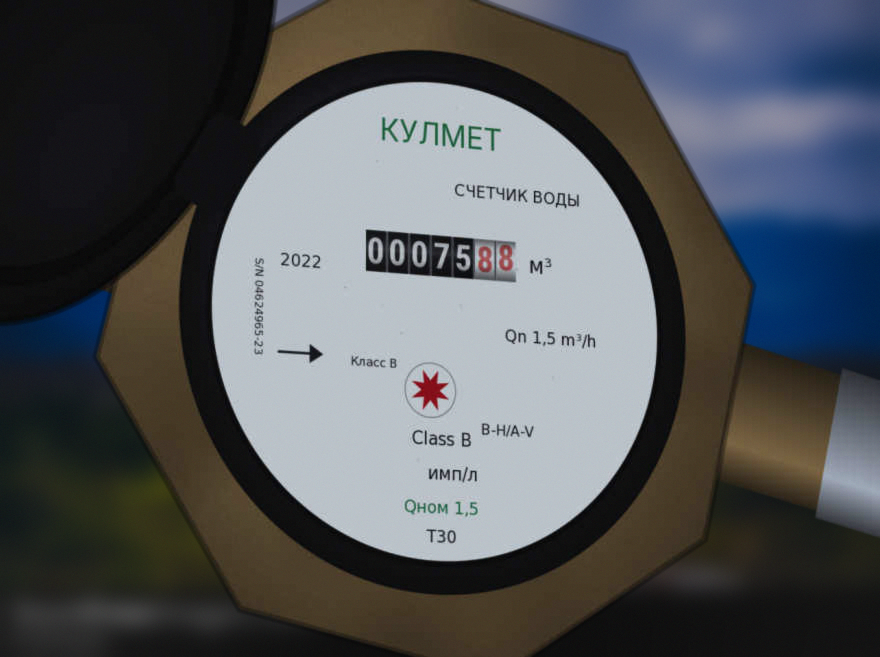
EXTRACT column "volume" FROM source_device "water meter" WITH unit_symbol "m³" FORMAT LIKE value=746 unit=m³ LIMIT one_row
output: value=75.88 unit=m³
